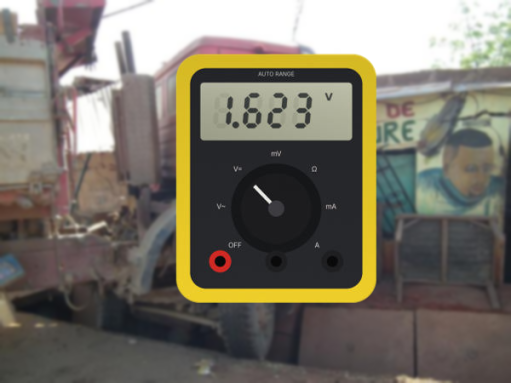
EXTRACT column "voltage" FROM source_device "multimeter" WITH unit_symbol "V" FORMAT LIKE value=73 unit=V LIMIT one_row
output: value=1.623 unit=V
